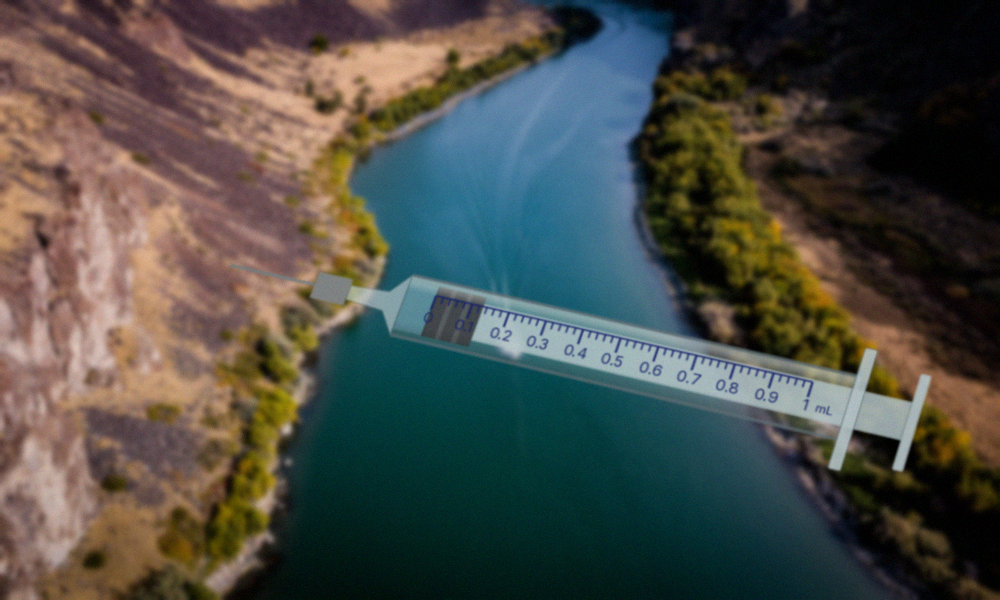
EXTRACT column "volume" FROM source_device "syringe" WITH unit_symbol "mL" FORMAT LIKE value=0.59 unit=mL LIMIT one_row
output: value=0 unit=mL
